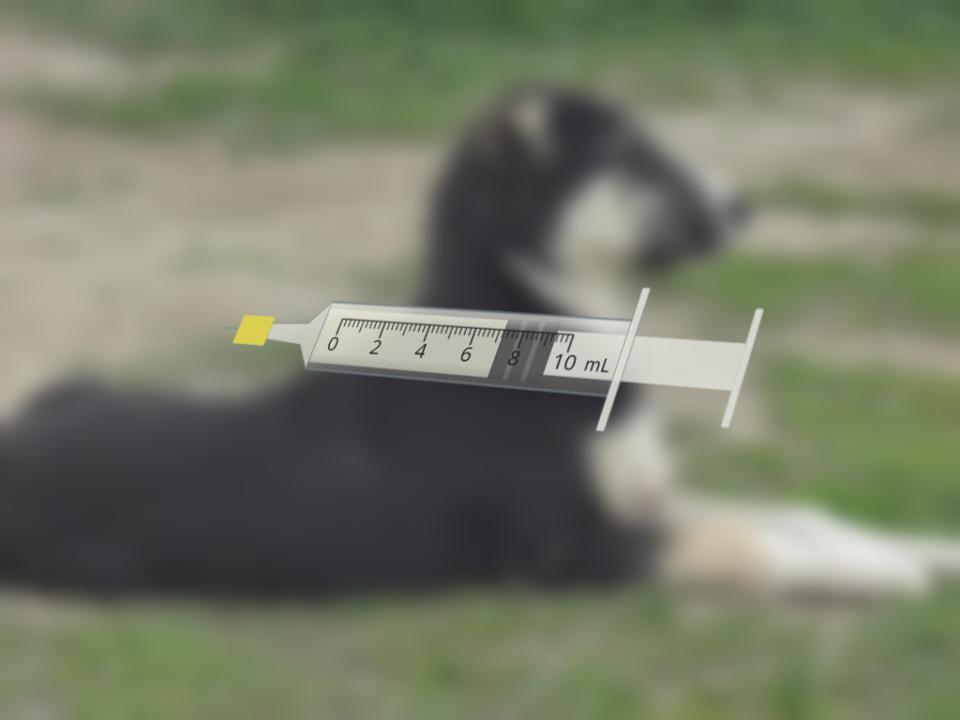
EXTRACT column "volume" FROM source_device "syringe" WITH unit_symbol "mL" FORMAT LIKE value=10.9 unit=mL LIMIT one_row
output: value=7.2 unit=mL
